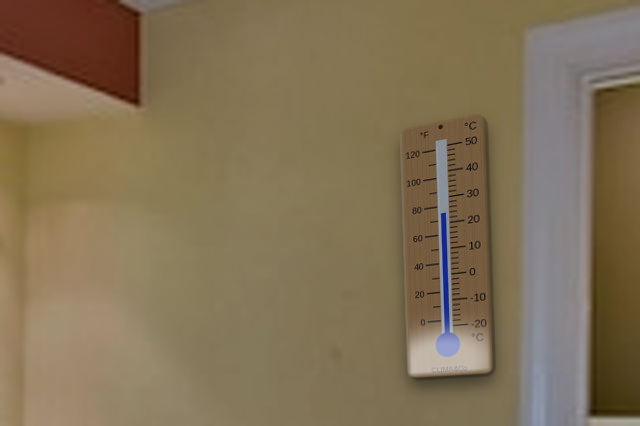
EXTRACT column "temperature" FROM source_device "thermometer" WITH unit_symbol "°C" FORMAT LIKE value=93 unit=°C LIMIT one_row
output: value=24 unit=°C
